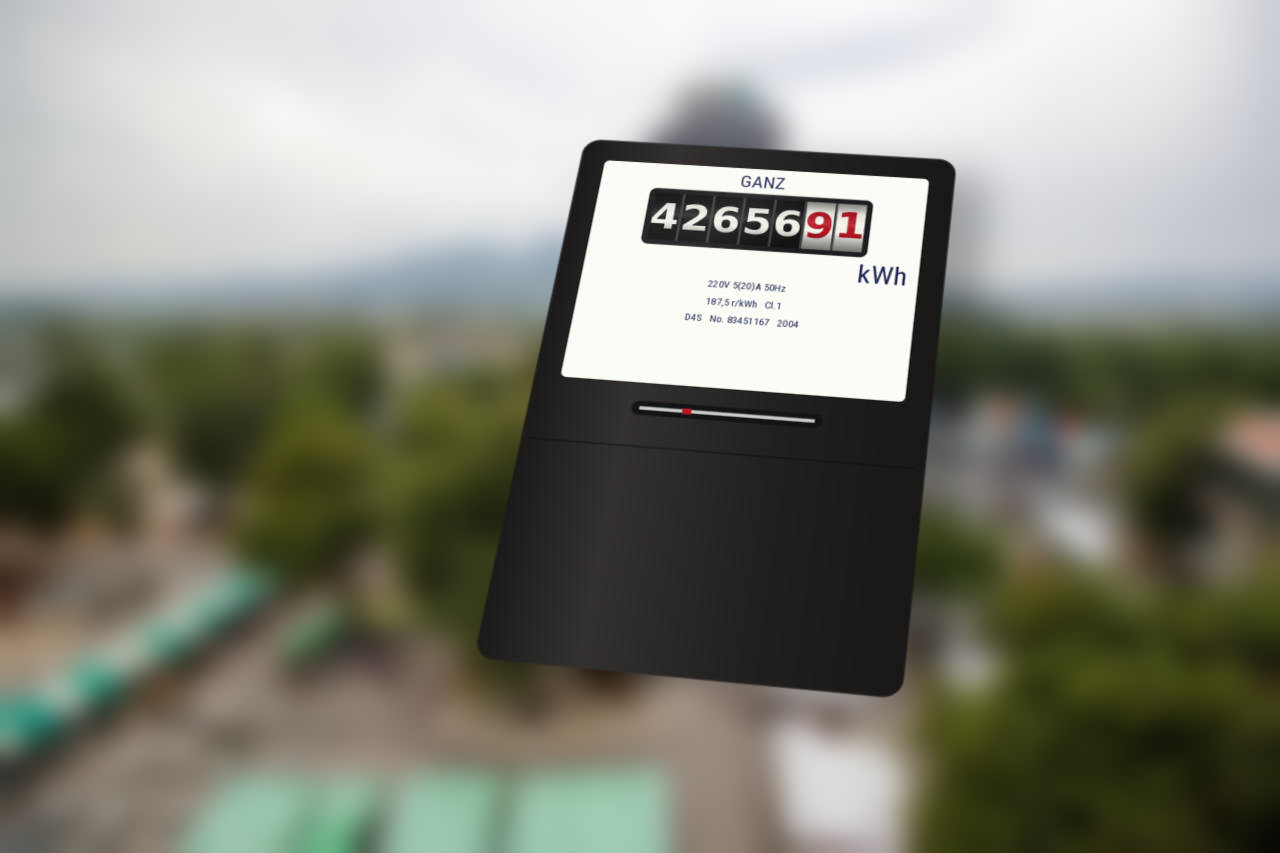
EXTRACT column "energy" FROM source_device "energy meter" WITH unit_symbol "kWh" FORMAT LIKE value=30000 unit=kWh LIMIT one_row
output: value=42656.91 unit=kWh
